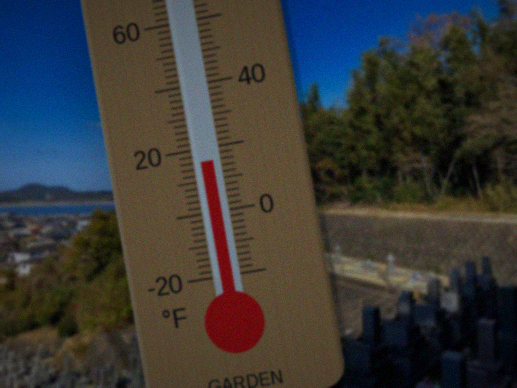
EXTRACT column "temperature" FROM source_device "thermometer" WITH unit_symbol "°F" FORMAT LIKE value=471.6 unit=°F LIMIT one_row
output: value=16 unit=°F
